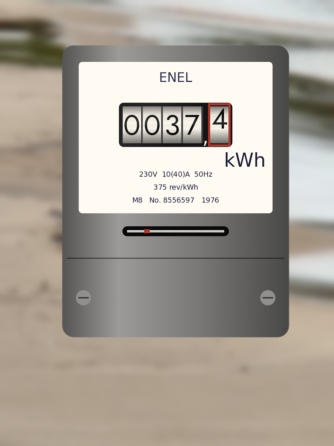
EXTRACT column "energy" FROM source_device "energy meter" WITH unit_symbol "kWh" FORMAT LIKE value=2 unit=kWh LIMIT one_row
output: value=37.4 unit=kWh
